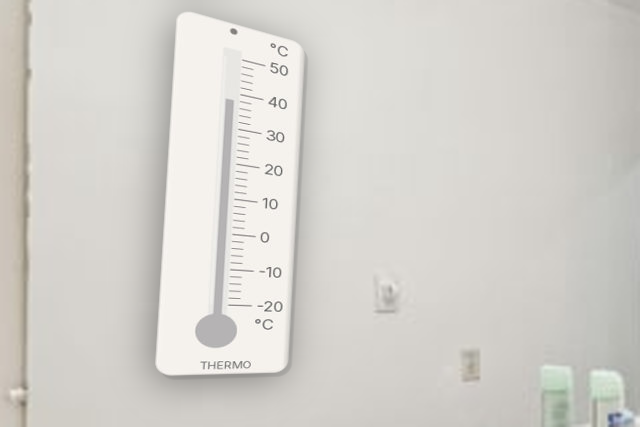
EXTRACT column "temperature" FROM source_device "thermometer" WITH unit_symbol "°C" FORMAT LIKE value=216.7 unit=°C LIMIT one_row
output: value=38 unit=°C
